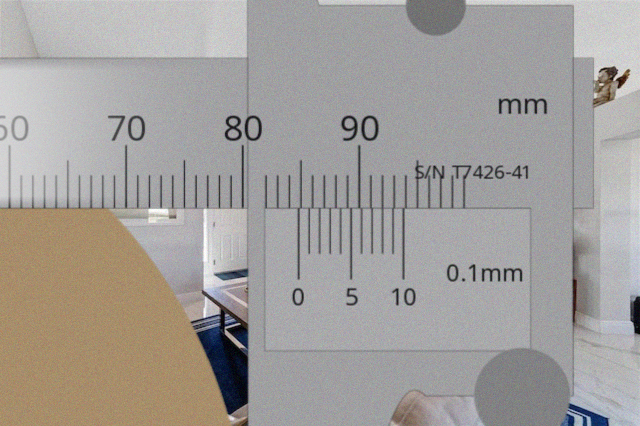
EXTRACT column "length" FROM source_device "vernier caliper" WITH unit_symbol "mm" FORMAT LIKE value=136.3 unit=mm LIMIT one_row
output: value=84.8 unit=mm
